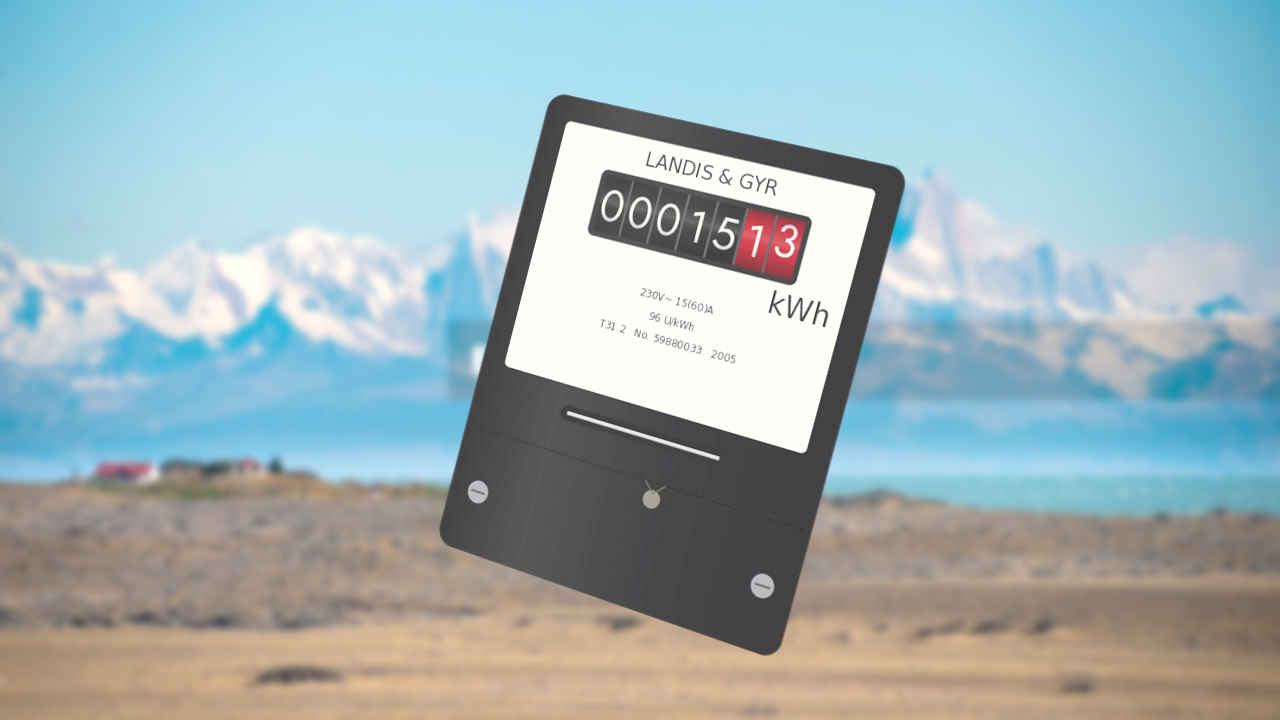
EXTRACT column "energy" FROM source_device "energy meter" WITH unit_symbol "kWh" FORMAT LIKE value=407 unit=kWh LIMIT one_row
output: value=15.13 unit=kWh
